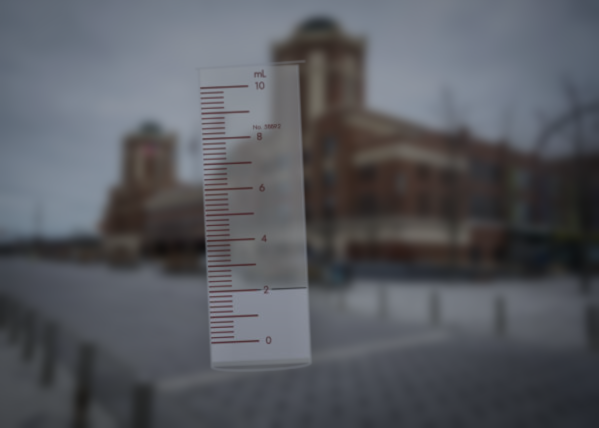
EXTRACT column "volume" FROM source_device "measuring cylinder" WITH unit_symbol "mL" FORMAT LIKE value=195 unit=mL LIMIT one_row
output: value=2 unit=mL
